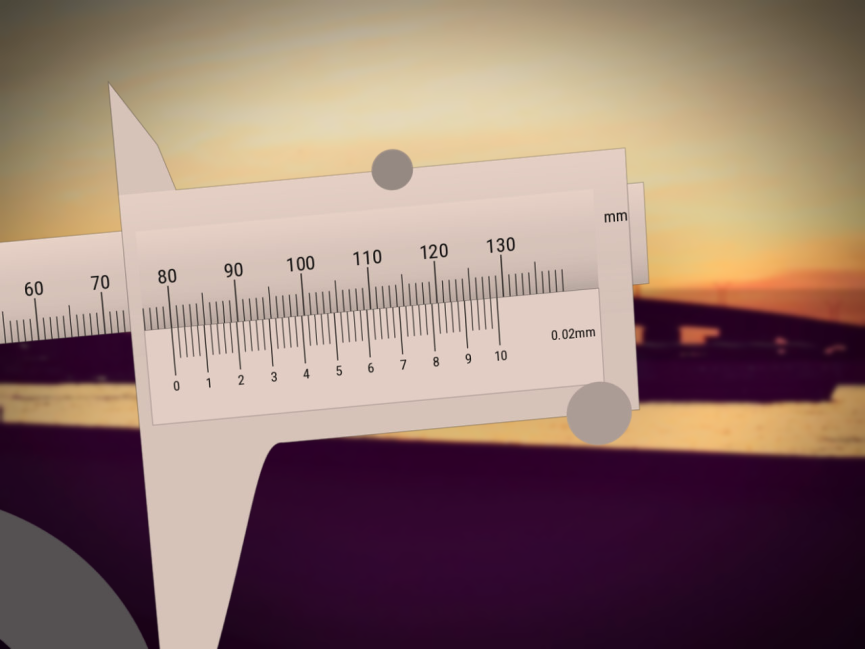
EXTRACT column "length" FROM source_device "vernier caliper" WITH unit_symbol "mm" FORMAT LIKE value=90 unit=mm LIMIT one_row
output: value=80.0 unit=mm
